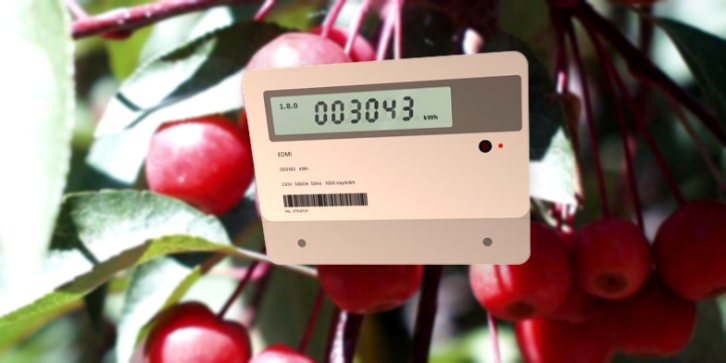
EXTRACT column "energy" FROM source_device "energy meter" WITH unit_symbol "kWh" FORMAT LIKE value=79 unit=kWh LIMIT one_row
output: value=3043 unit=kWh
